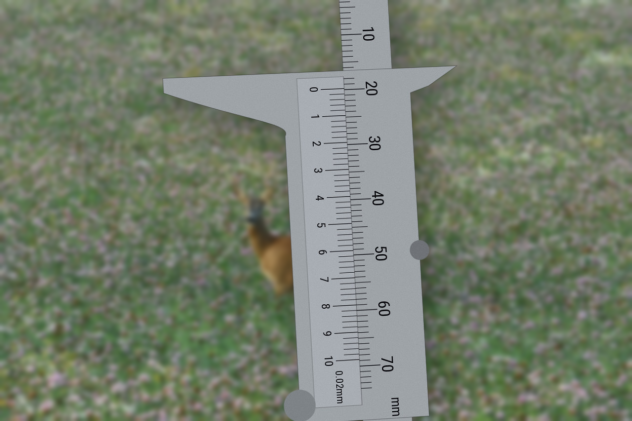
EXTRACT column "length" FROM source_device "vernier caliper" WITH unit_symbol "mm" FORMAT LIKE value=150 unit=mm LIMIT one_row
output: value=19.8 unit=mm
